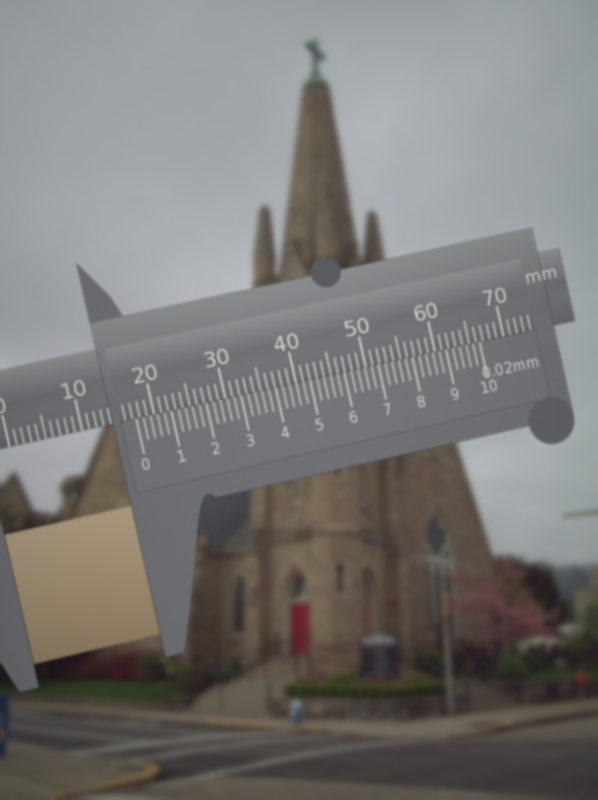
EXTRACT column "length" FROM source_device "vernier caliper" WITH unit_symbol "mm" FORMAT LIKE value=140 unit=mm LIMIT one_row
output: value=17.5 unit=mm
